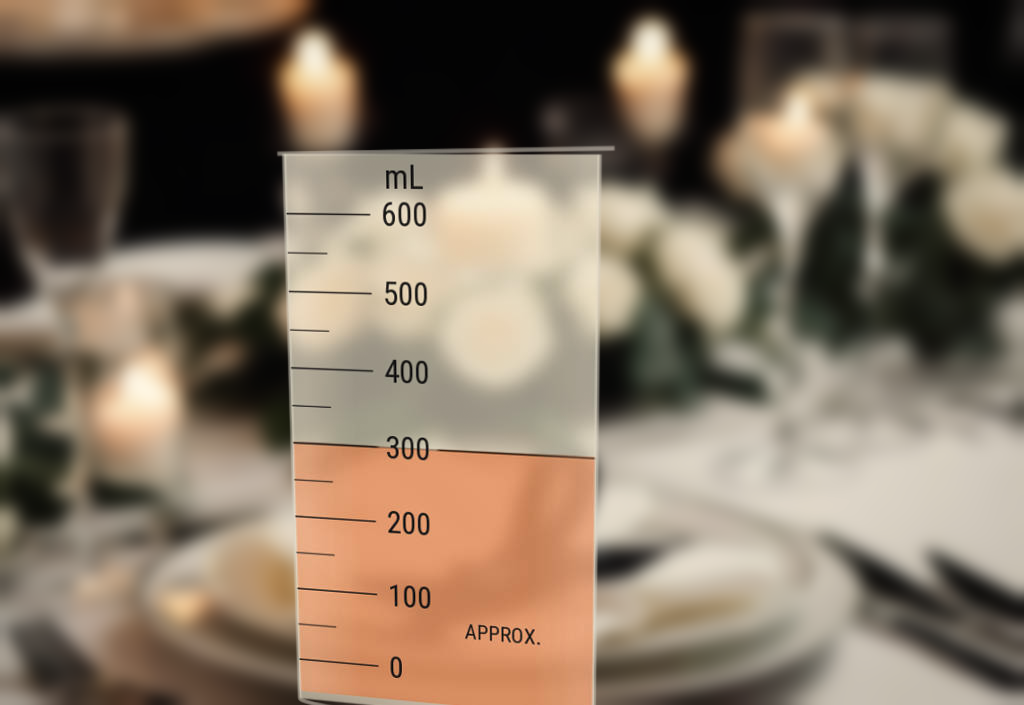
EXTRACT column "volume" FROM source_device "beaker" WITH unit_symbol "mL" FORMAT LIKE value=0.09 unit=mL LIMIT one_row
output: value=300 unit=mL
